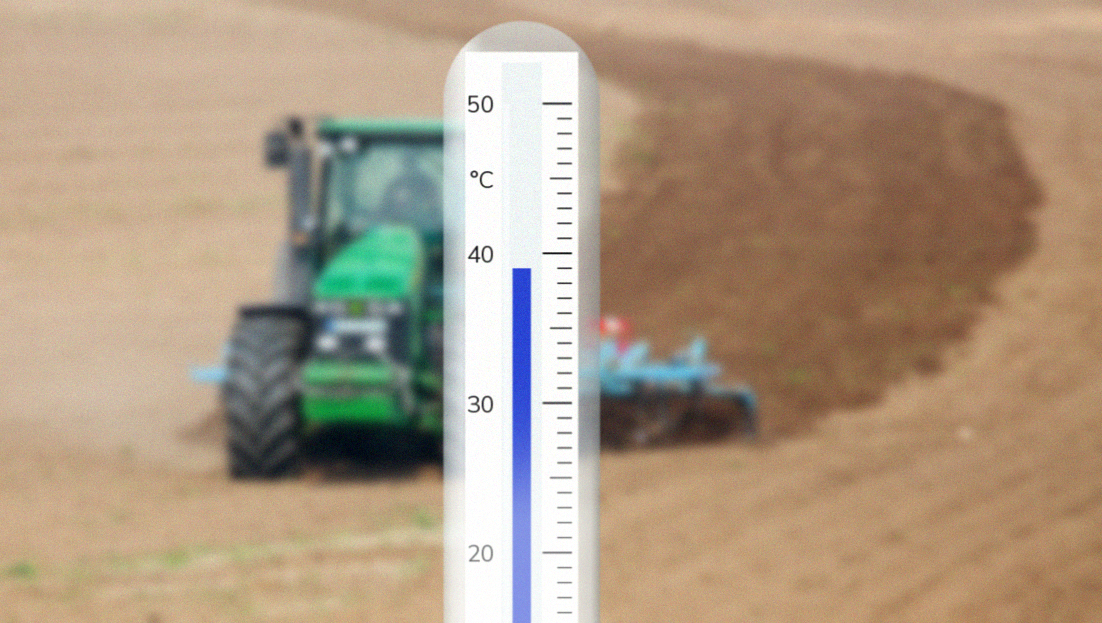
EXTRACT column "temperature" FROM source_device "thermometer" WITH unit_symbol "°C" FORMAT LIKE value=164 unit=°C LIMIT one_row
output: value=39 unit=°C
